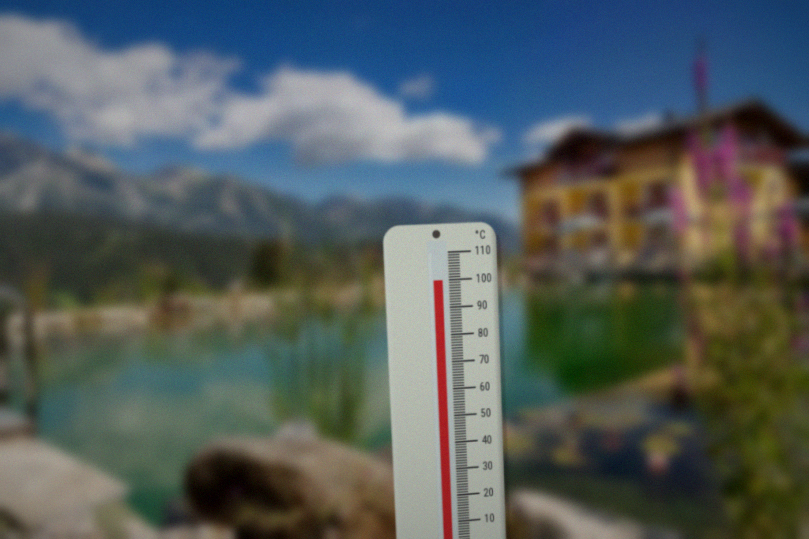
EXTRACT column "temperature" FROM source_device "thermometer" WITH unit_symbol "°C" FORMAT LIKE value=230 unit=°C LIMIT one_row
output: value=100 unit=°C
